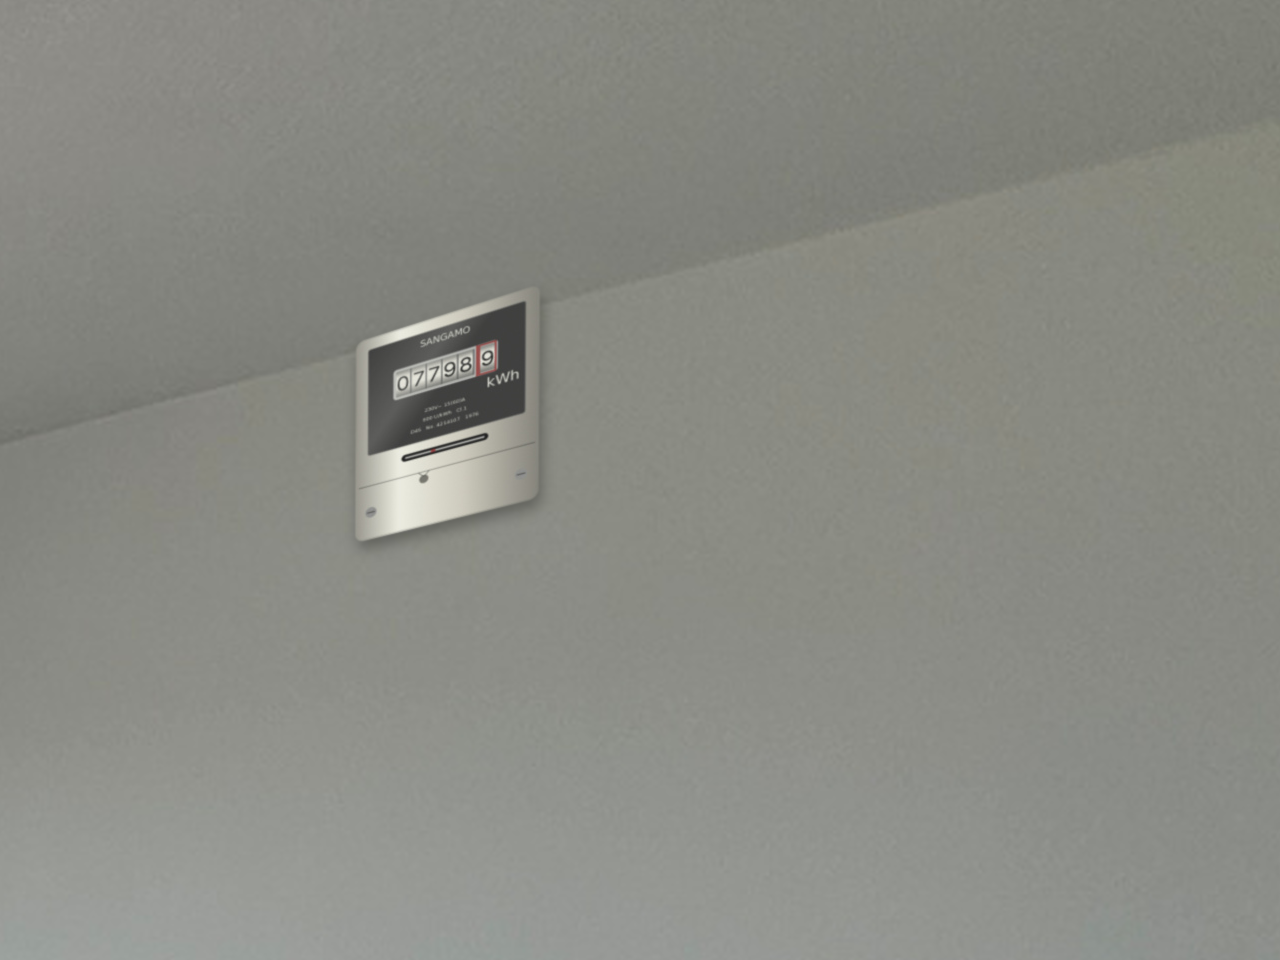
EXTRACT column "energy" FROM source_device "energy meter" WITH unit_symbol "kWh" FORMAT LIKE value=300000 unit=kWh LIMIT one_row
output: value=7798.9 unit=kWh
